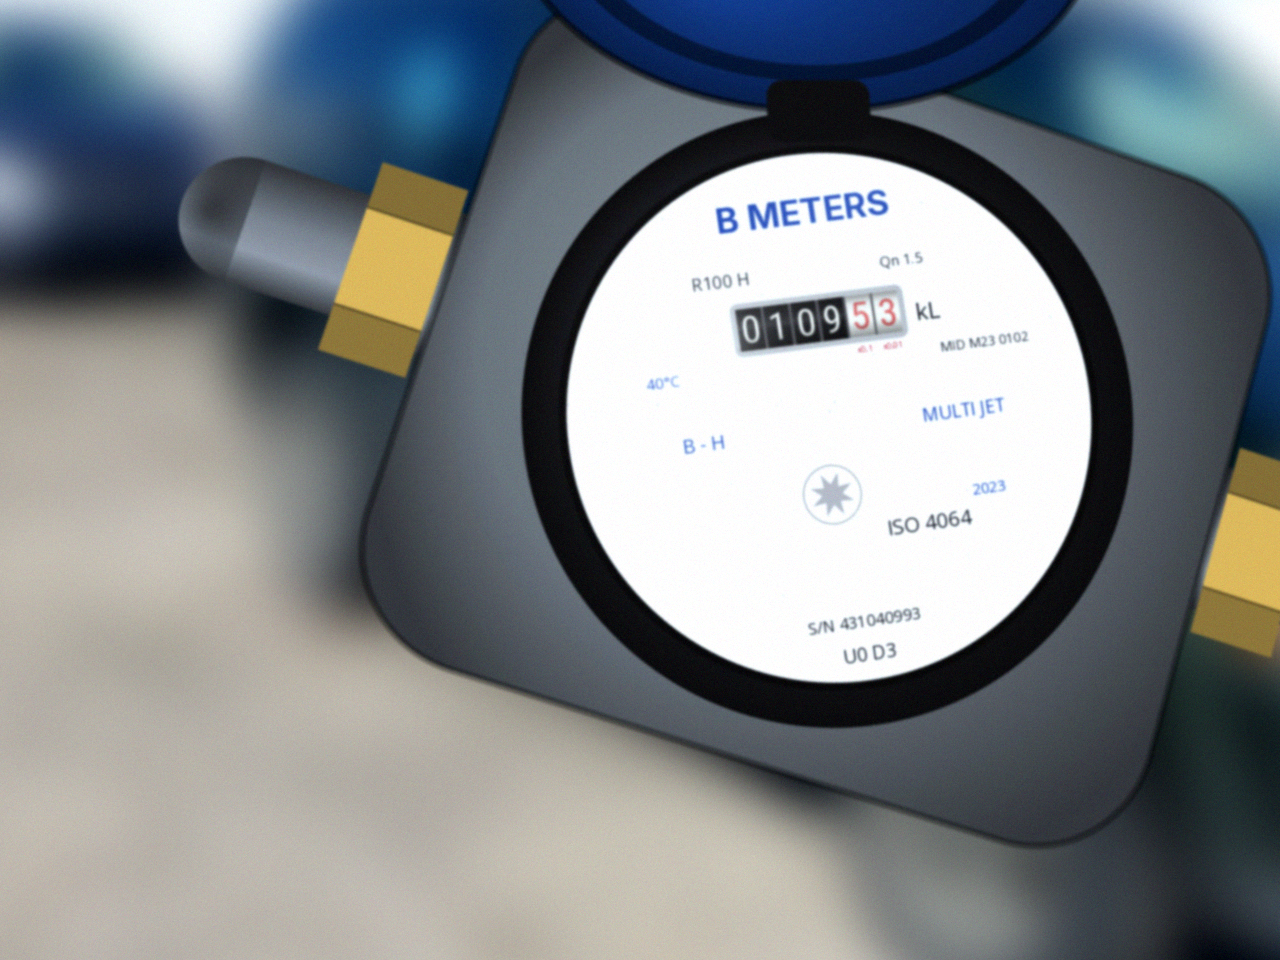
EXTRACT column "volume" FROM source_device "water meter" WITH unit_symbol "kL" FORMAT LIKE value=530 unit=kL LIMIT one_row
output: value=109.53 unit=kL
